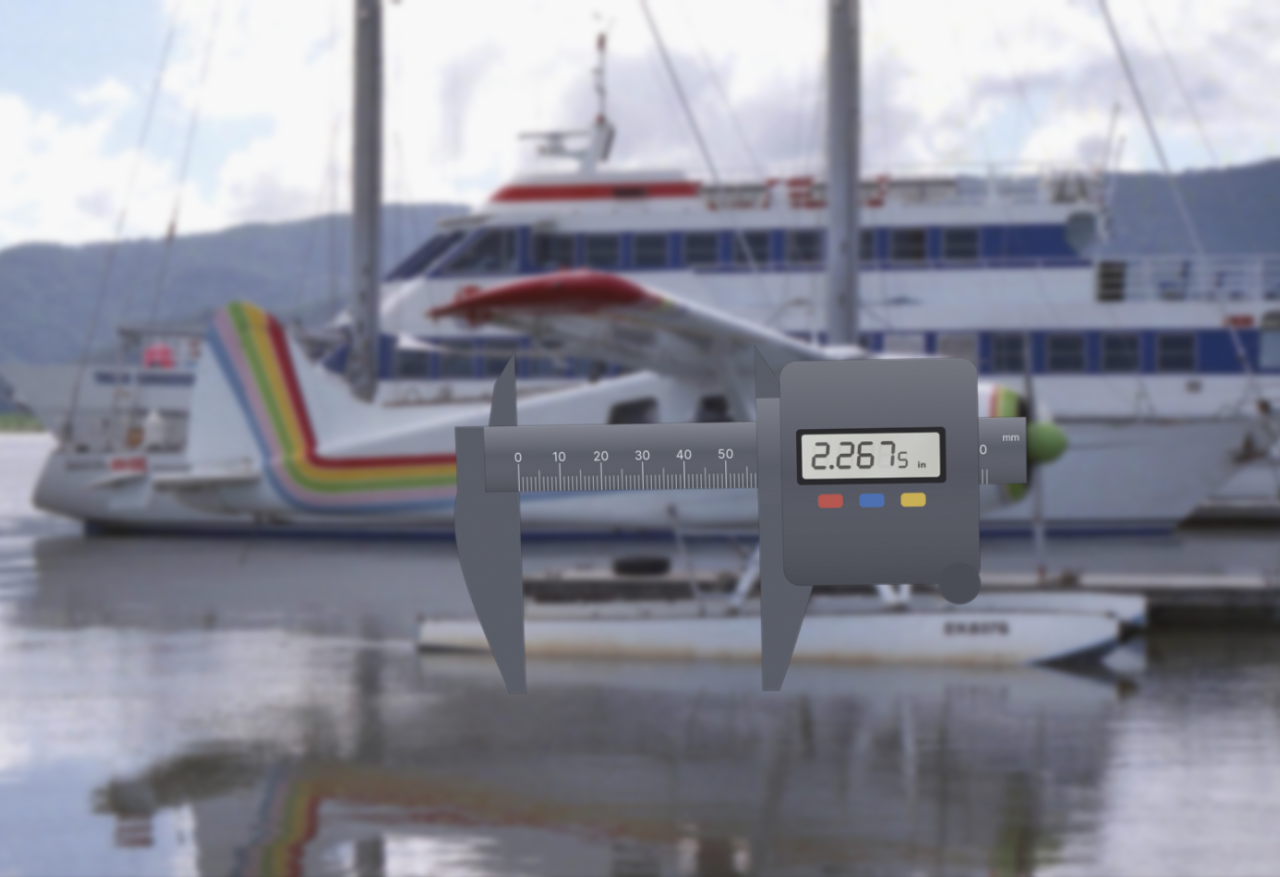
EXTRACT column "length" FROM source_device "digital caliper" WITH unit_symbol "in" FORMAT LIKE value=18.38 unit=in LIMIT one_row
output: value=2.2675 unit=in
